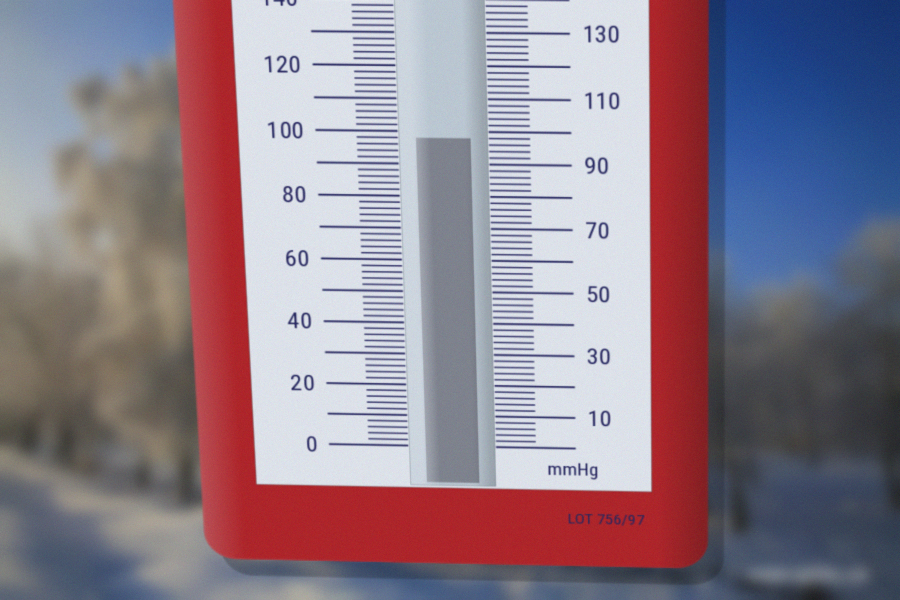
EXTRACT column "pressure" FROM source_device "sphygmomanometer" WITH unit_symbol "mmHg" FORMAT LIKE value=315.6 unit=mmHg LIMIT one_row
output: value=98 unit=mmHg
